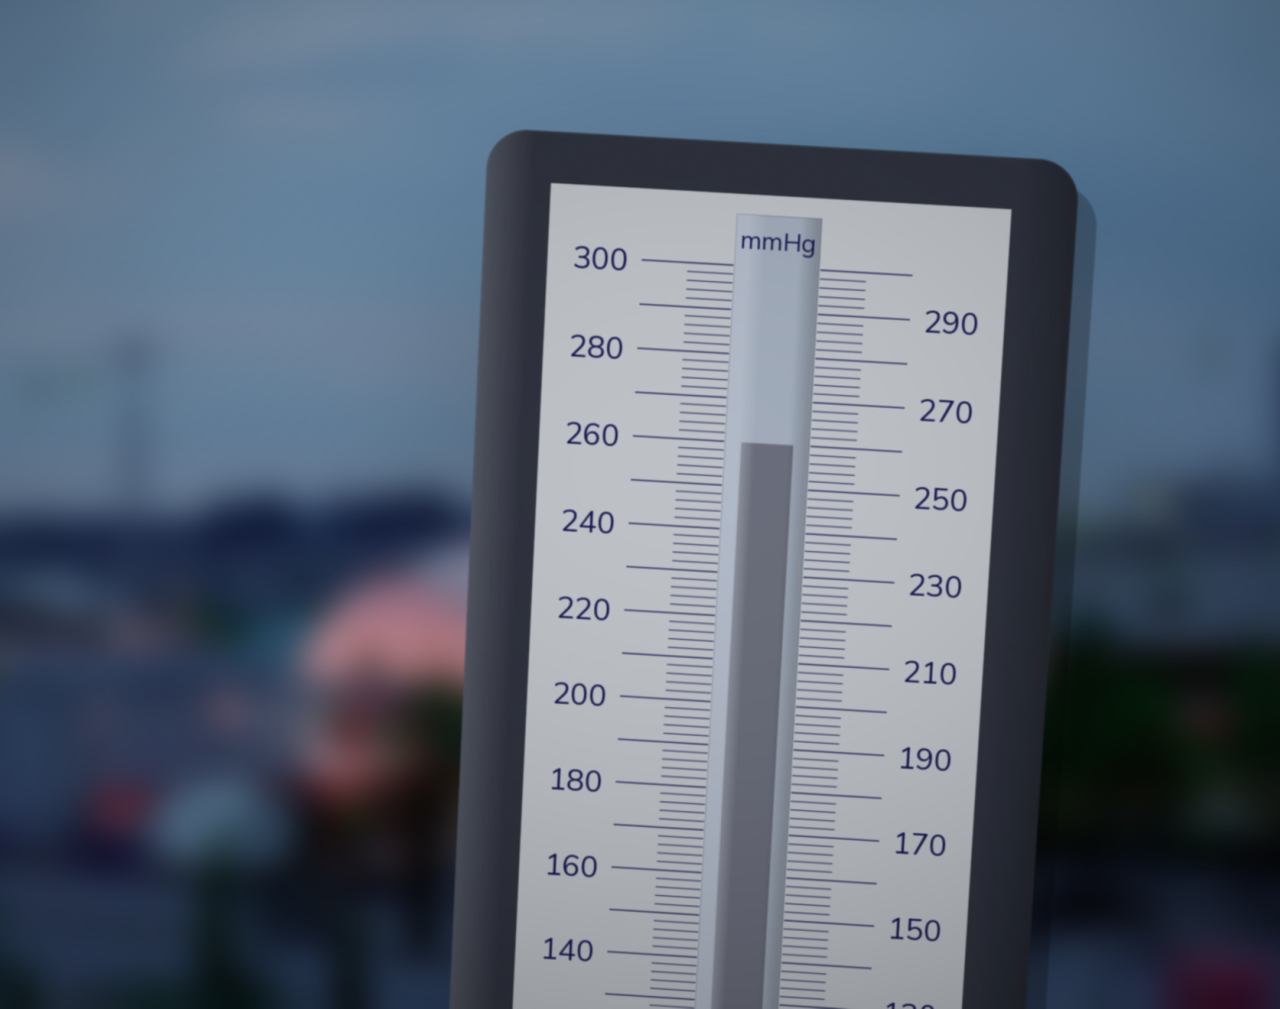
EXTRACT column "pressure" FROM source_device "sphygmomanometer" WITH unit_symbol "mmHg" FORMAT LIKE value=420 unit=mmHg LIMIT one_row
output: value=260 unit=mmHg
